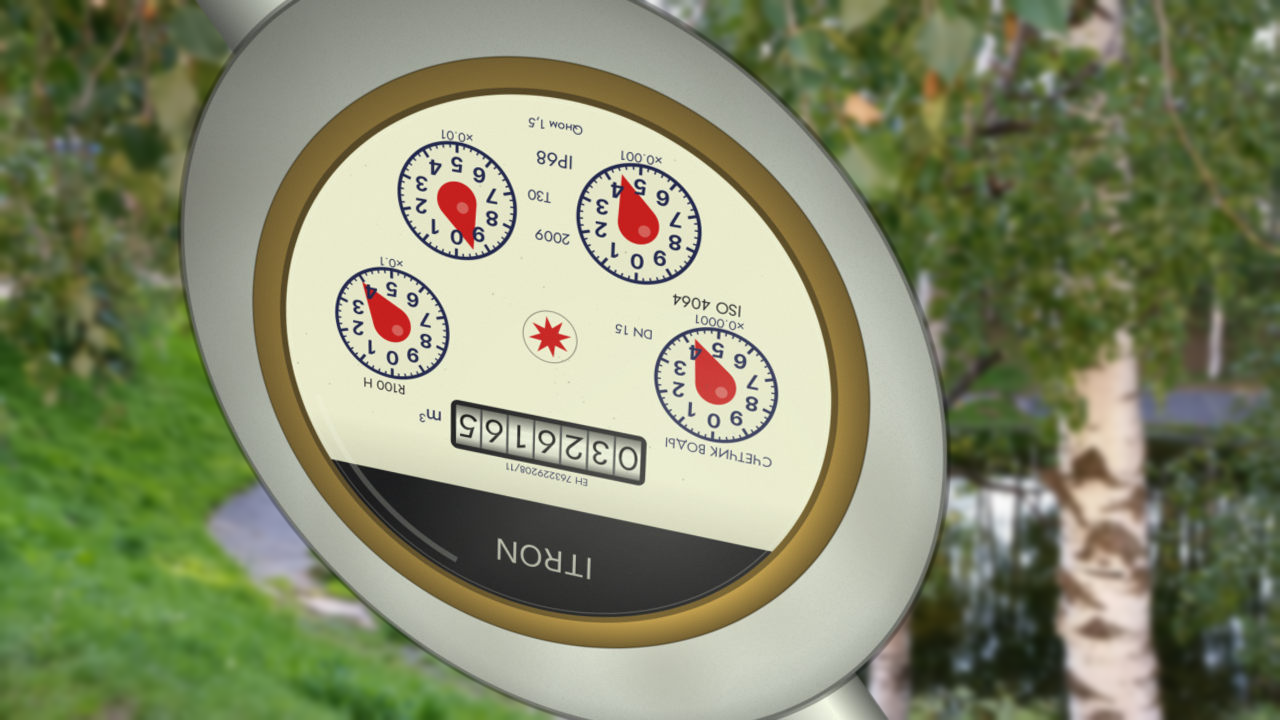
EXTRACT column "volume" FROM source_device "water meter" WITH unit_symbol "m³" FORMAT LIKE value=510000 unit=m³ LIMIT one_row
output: value=326165.3944 unit=m³
